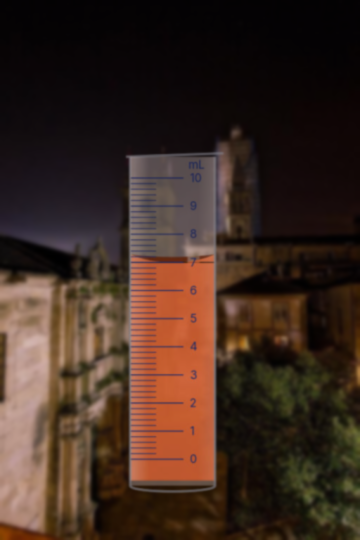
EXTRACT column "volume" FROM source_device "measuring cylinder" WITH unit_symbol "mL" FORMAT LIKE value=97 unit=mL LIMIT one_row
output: value=7 unit=mL
